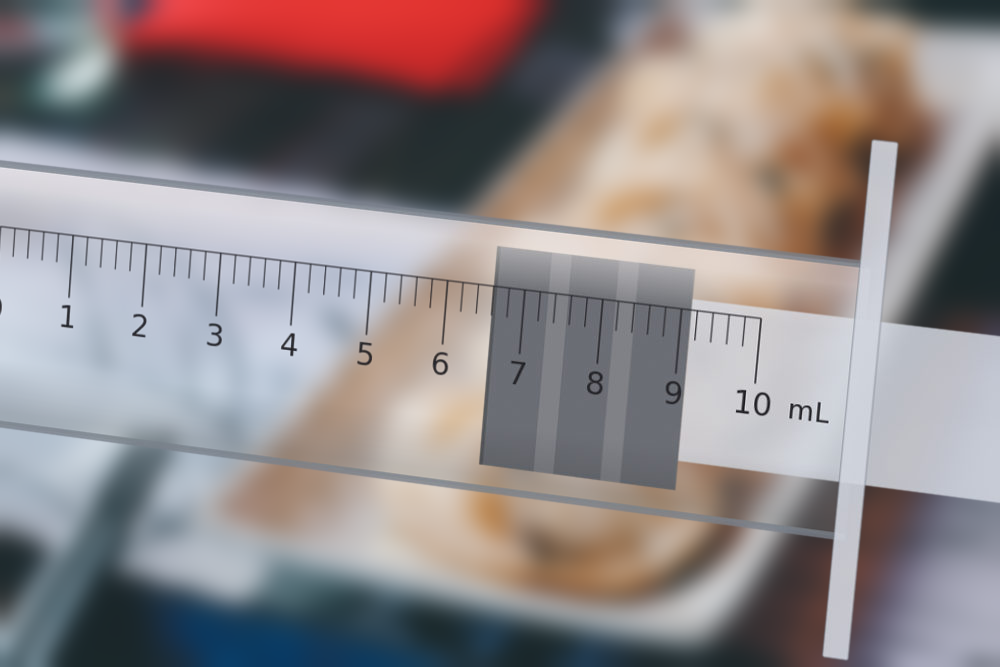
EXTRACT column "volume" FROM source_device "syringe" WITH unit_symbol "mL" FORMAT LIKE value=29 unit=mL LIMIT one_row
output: value=6.6 unit=mL
